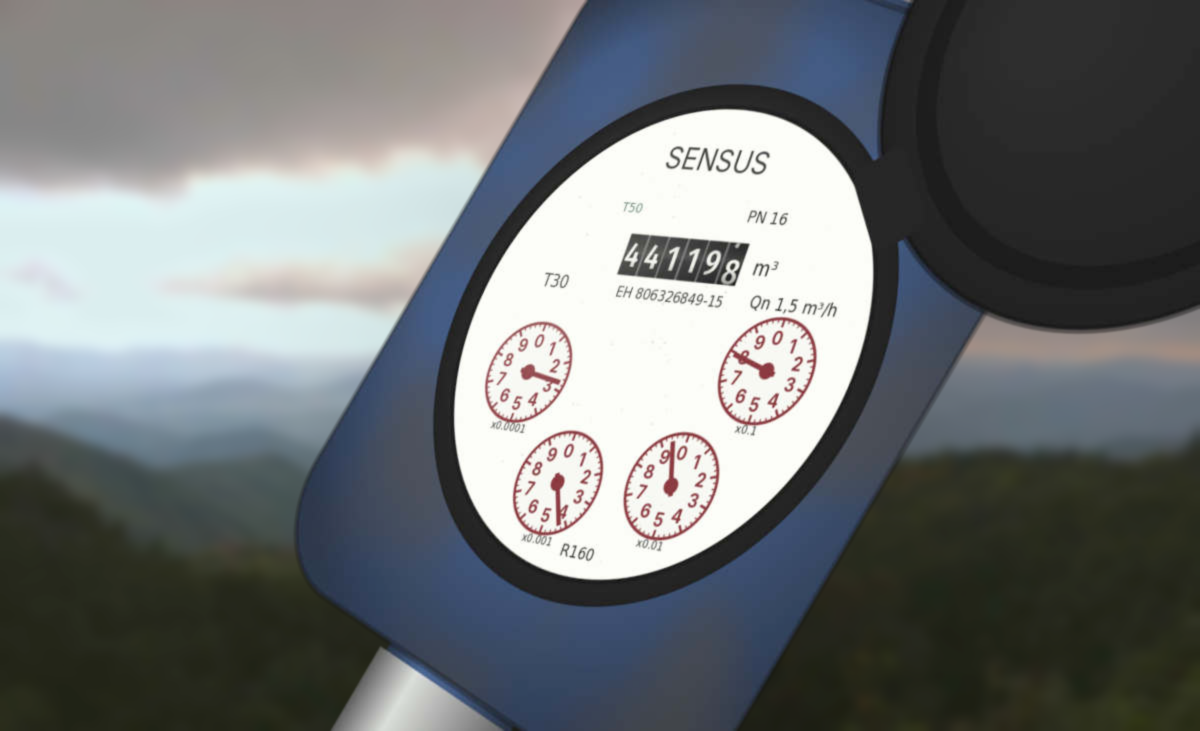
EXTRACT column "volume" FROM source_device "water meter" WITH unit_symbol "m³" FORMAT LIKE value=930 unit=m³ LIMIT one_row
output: value=441197.7942 unit=m³
